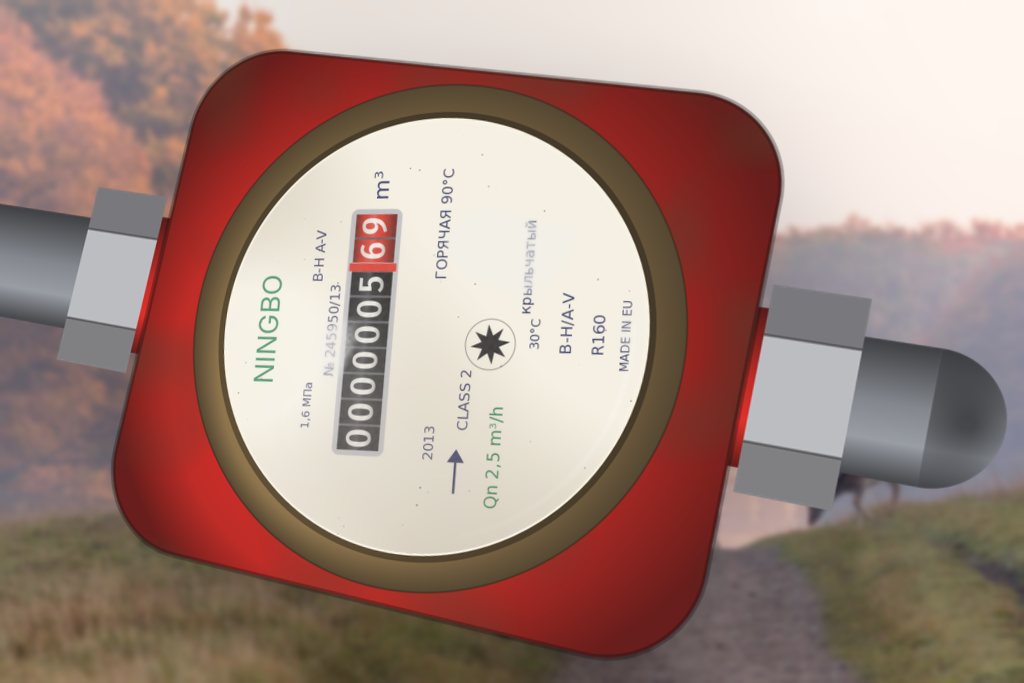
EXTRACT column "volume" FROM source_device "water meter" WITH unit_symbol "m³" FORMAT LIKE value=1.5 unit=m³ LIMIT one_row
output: value=5.69 unit=m³
